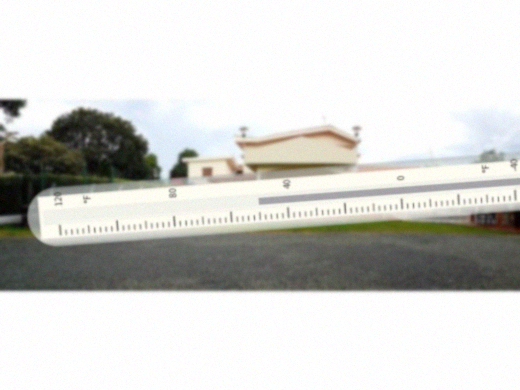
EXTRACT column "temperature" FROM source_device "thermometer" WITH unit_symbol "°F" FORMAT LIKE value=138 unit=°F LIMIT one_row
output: value=50 unit=°F
